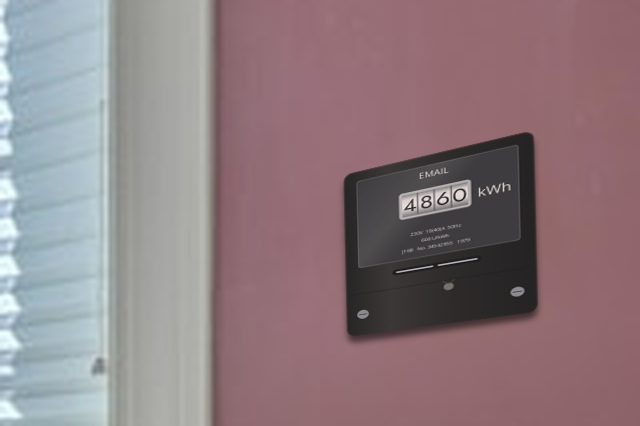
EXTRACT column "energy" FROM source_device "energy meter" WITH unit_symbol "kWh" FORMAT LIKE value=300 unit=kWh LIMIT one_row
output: value=4860 unit=kWh
